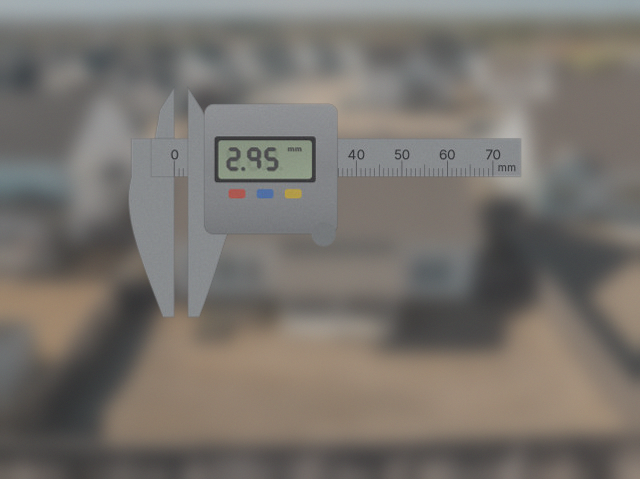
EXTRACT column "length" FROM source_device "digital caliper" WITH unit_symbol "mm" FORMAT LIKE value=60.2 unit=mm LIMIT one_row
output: value=2.95 unit=mm
